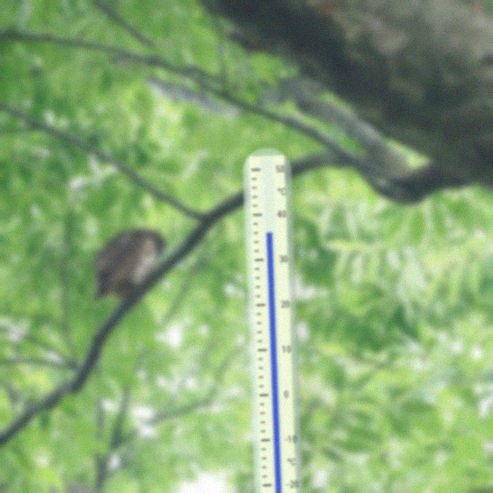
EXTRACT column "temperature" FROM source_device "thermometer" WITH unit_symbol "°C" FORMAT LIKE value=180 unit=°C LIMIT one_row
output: value=36 unit=°C
